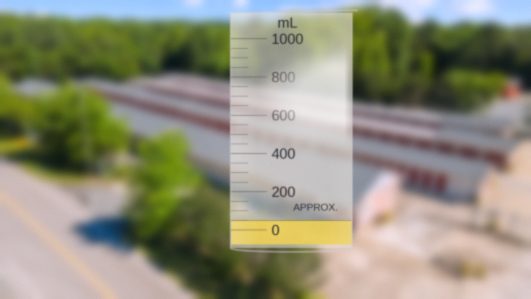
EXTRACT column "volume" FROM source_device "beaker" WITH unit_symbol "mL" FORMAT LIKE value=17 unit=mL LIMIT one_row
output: value=50 unit=mL
